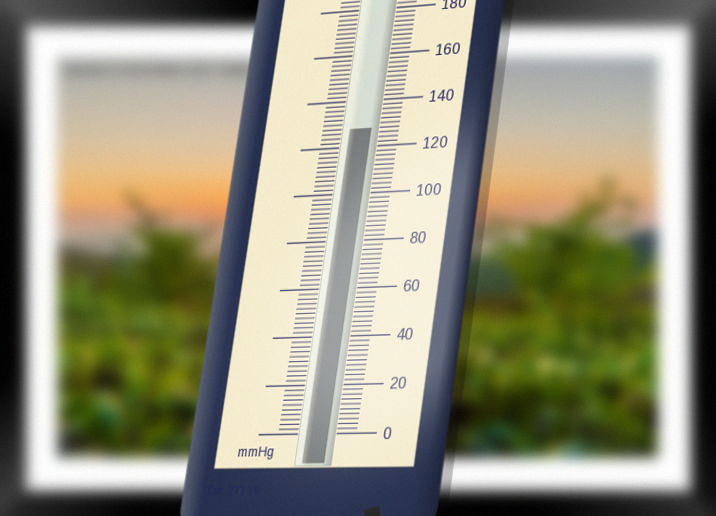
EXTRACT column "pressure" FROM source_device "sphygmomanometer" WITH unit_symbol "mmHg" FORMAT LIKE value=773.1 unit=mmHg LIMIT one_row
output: value=128 unit=mmHg
